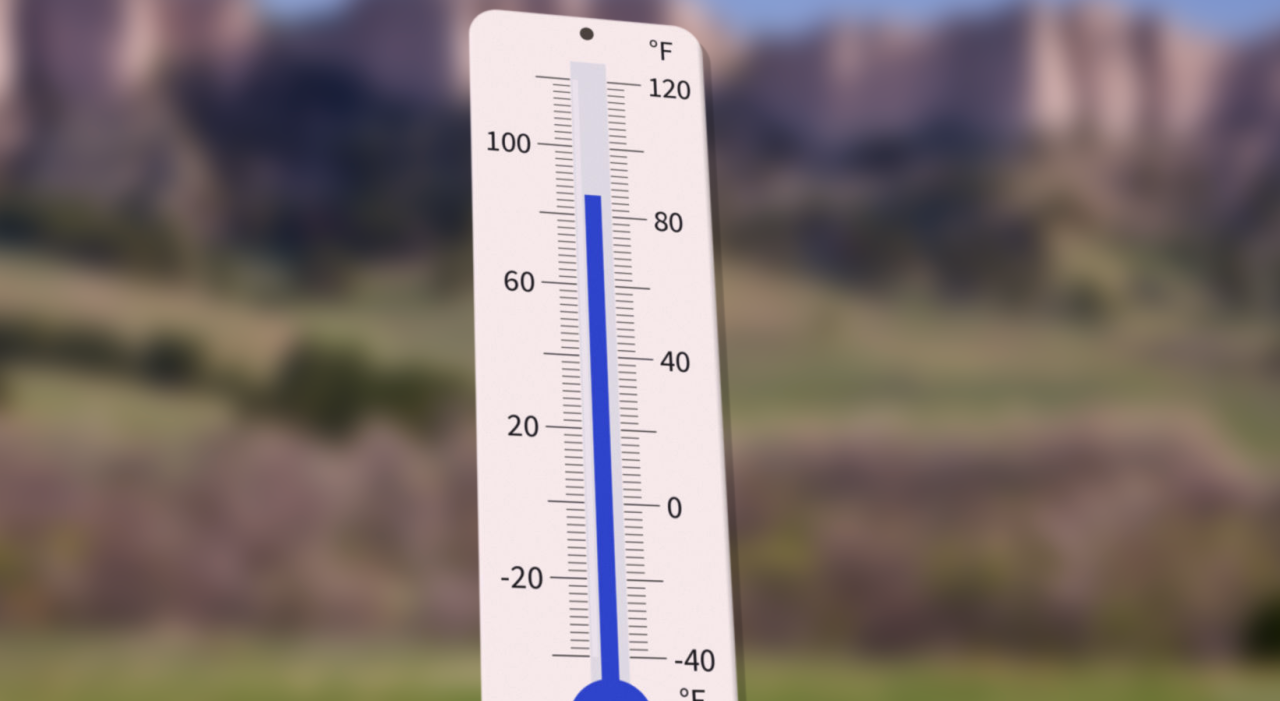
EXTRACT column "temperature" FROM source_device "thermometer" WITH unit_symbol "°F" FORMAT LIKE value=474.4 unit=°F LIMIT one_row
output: value=86 unit=°F
